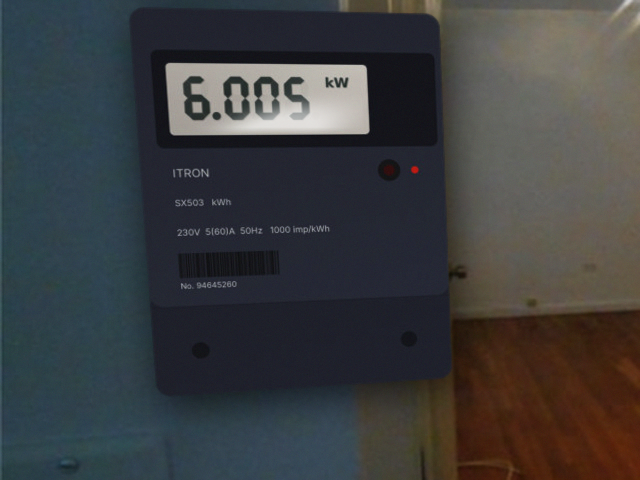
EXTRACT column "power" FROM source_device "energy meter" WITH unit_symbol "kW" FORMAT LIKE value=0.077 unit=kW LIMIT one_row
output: value=6.005 unit=kW
